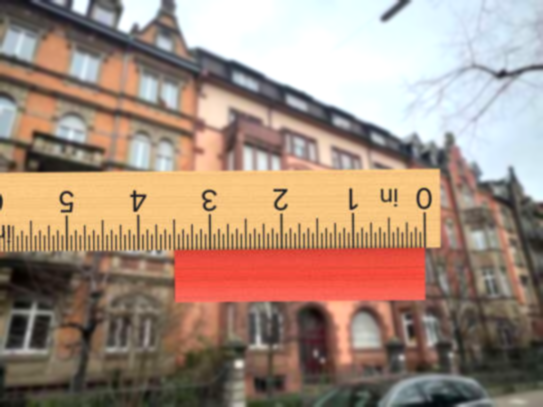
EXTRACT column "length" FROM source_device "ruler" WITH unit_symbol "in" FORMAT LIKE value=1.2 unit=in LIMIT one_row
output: value=3.5 unit=in
